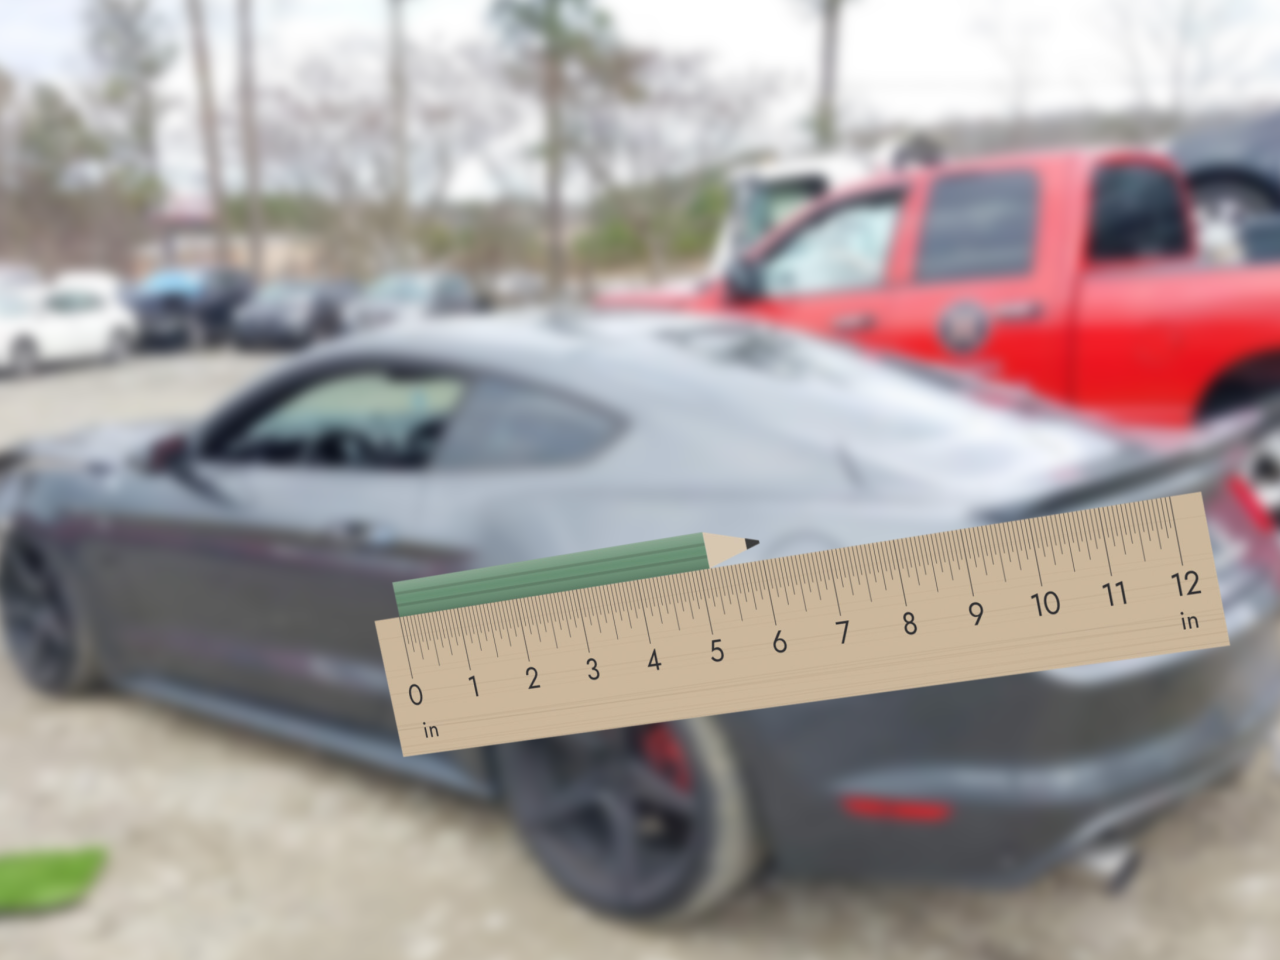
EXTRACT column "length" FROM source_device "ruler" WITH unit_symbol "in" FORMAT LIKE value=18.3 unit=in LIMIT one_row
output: value=6 unit=in
